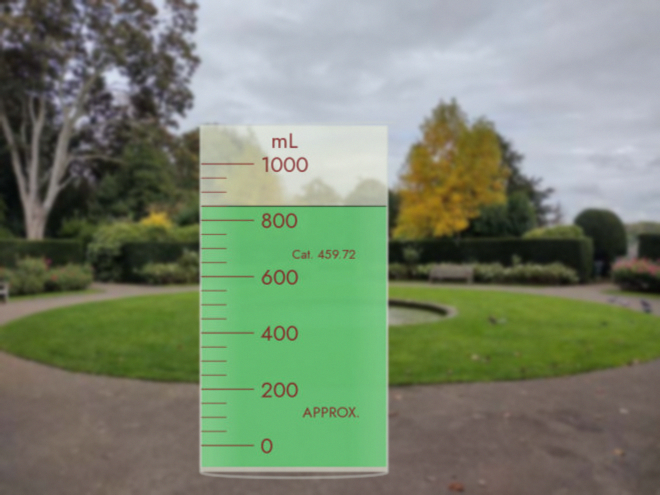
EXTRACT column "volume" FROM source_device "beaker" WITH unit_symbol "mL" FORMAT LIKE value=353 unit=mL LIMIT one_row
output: value=850 unit=mL
